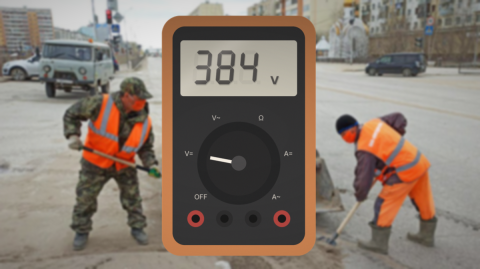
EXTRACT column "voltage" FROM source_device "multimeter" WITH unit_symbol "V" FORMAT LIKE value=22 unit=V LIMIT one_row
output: value=384 unit=V
